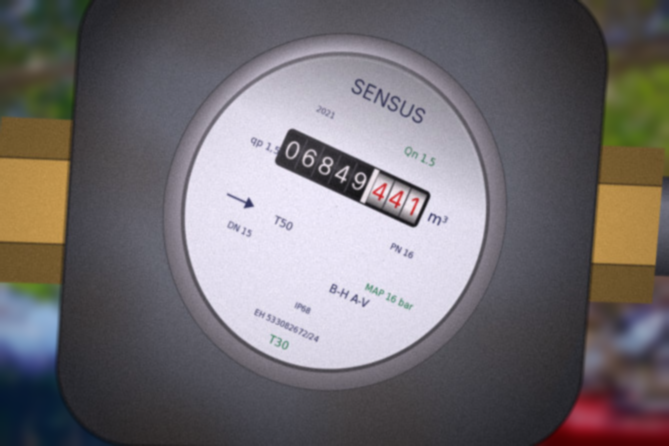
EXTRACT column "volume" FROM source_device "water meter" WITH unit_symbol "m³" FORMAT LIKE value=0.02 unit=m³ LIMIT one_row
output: value=6849.441 unit=m³
